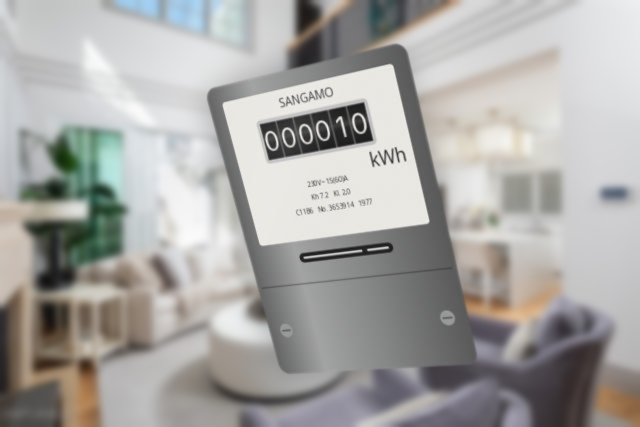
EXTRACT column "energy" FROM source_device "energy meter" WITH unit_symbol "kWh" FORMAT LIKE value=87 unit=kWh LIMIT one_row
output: value=10 unit=kWh
